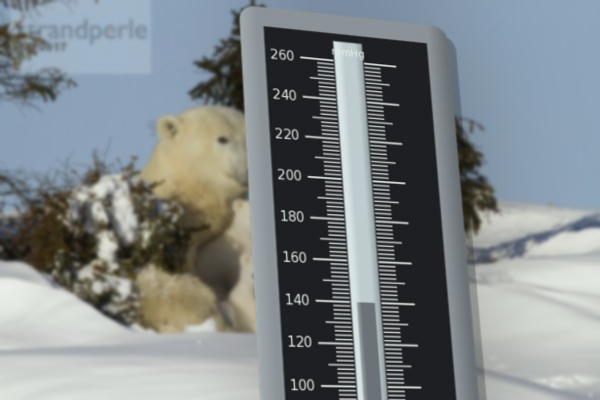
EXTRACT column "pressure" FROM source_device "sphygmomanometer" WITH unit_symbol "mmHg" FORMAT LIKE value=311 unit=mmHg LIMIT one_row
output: value=140 unit=mmHg
